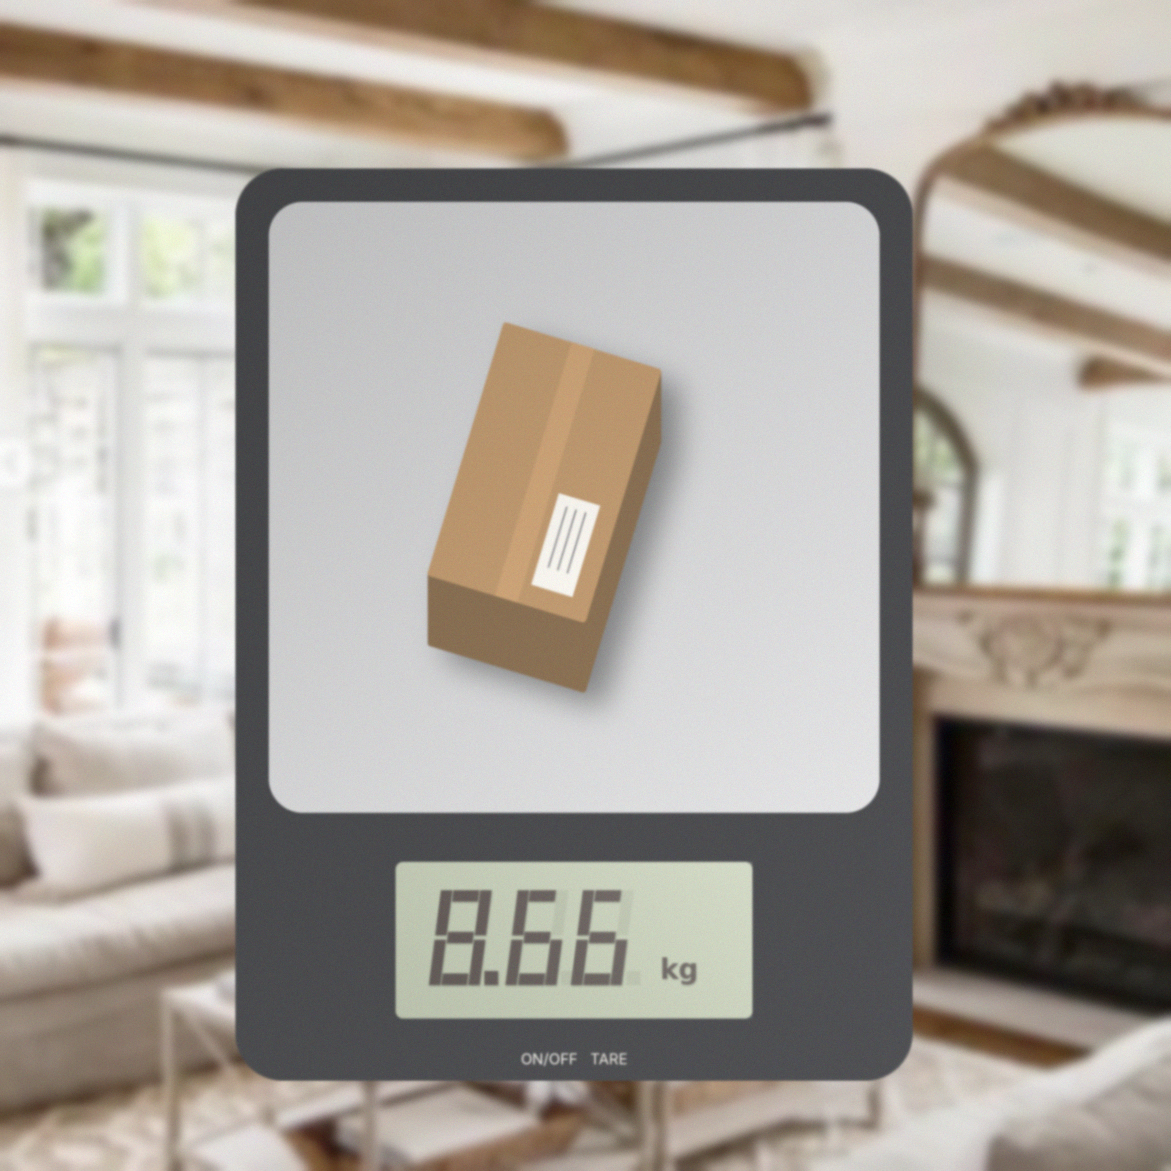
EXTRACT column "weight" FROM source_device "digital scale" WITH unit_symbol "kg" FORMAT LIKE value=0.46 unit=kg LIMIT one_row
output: value=8.66 unit=kg
